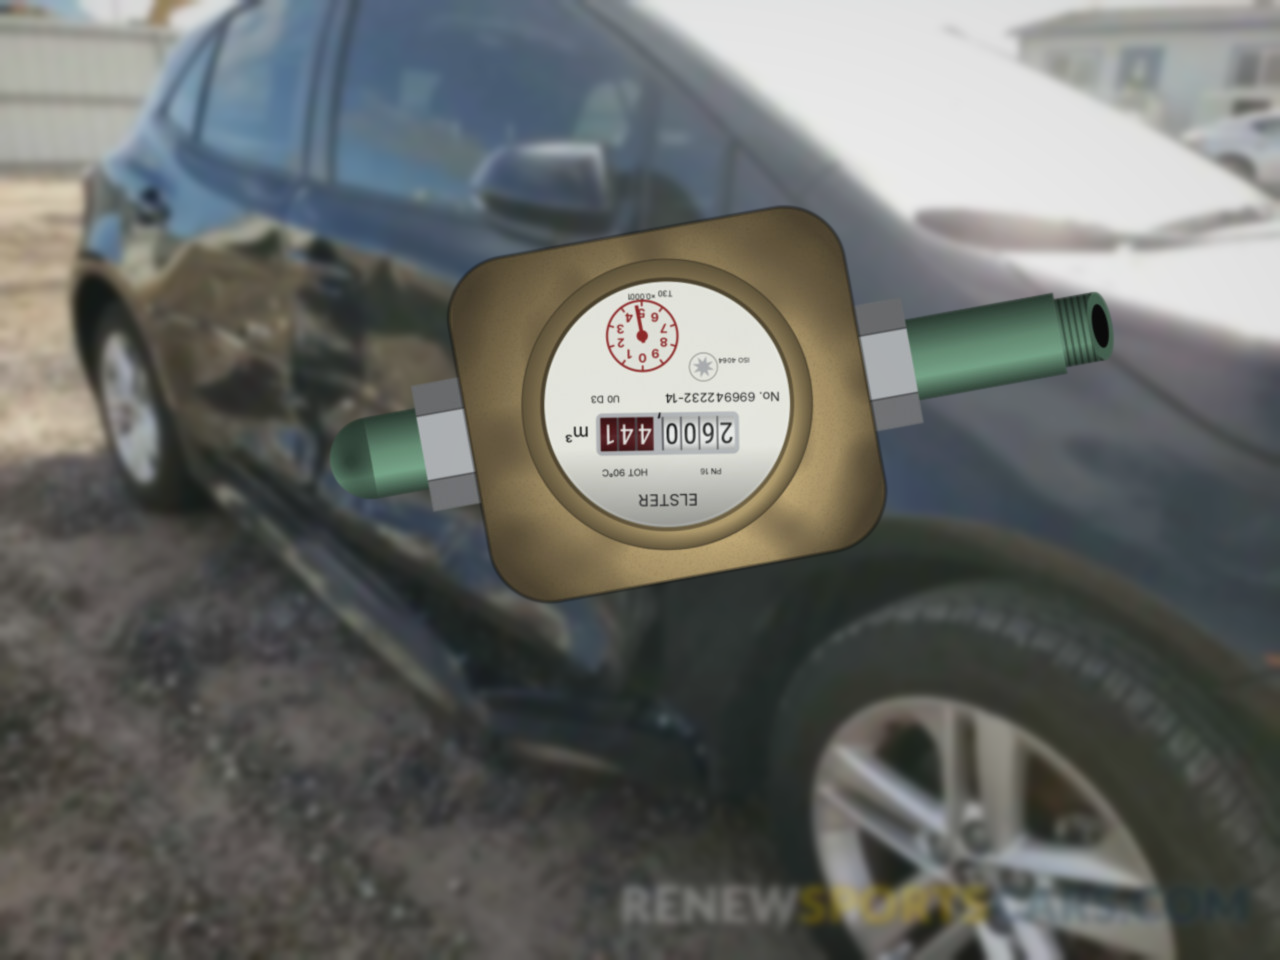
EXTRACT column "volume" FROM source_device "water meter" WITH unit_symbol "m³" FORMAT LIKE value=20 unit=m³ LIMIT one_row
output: value=2600.4414 unit=m³
